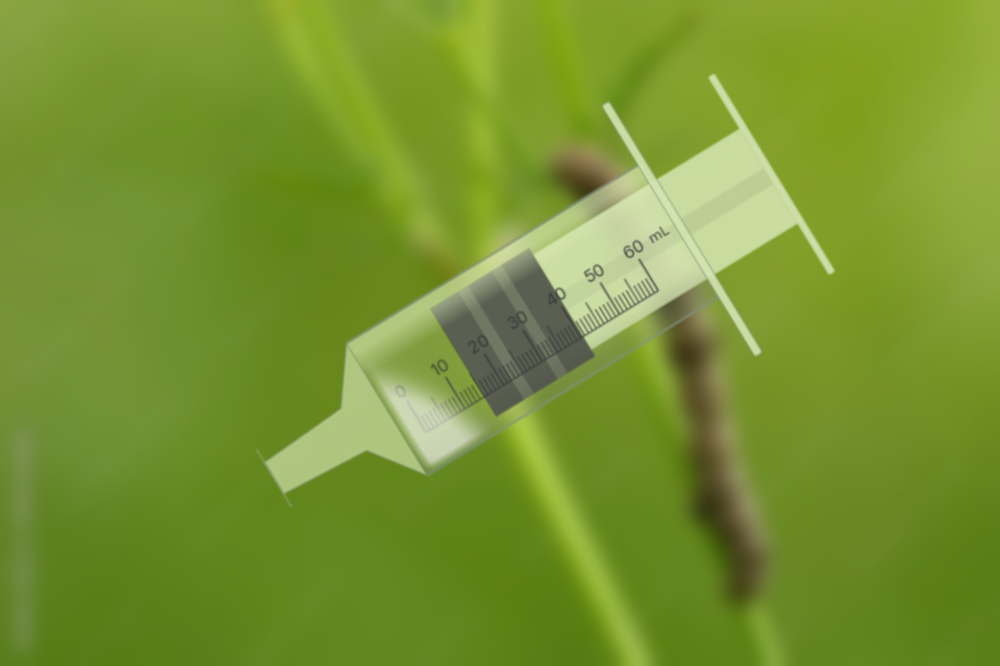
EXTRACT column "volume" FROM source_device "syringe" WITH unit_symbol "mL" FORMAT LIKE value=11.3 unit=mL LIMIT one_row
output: value=15 unit=mL
